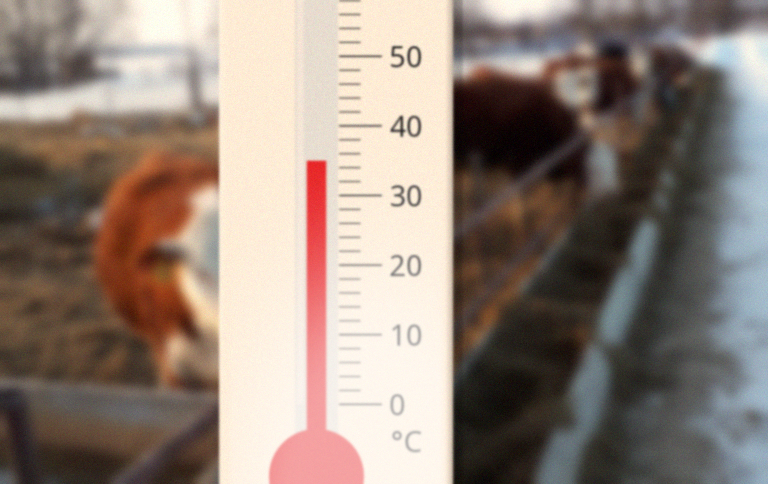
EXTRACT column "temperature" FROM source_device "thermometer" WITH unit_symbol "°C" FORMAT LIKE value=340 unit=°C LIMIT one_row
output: value=35 unit=°C
